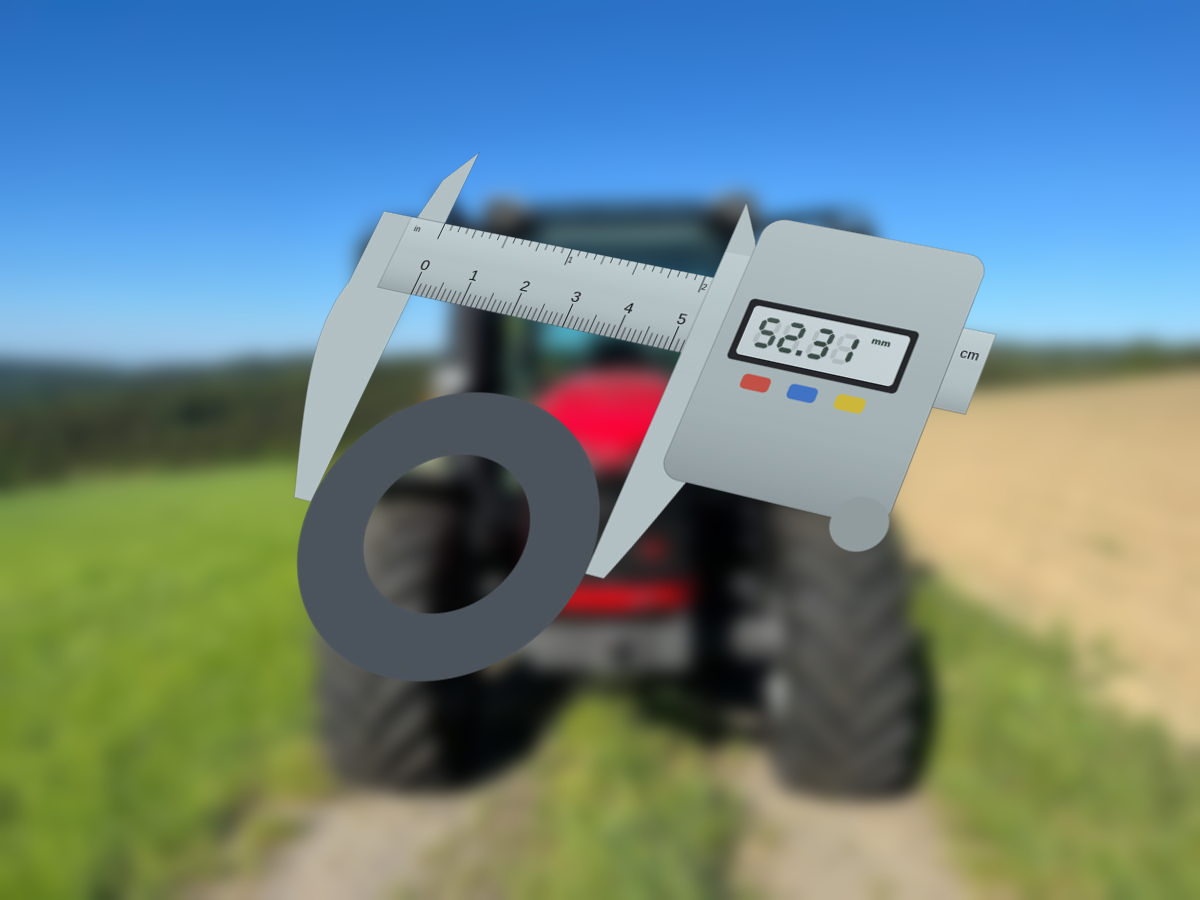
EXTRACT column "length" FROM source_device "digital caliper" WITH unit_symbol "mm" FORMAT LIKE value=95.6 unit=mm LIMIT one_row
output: value=52.31 unit=mm
